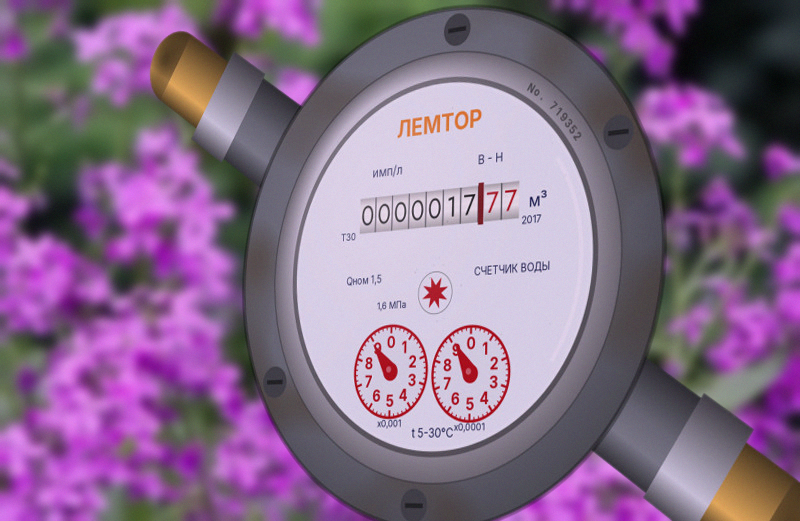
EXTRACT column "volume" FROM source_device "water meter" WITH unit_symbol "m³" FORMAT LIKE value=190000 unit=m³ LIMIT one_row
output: value=17.7789 unit=m³
